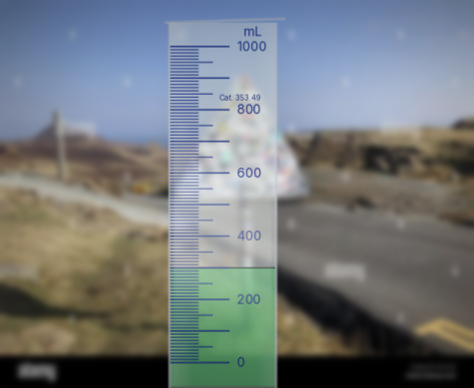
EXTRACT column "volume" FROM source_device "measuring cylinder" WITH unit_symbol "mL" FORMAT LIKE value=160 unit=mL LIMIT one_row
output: value=300 unit=mL
